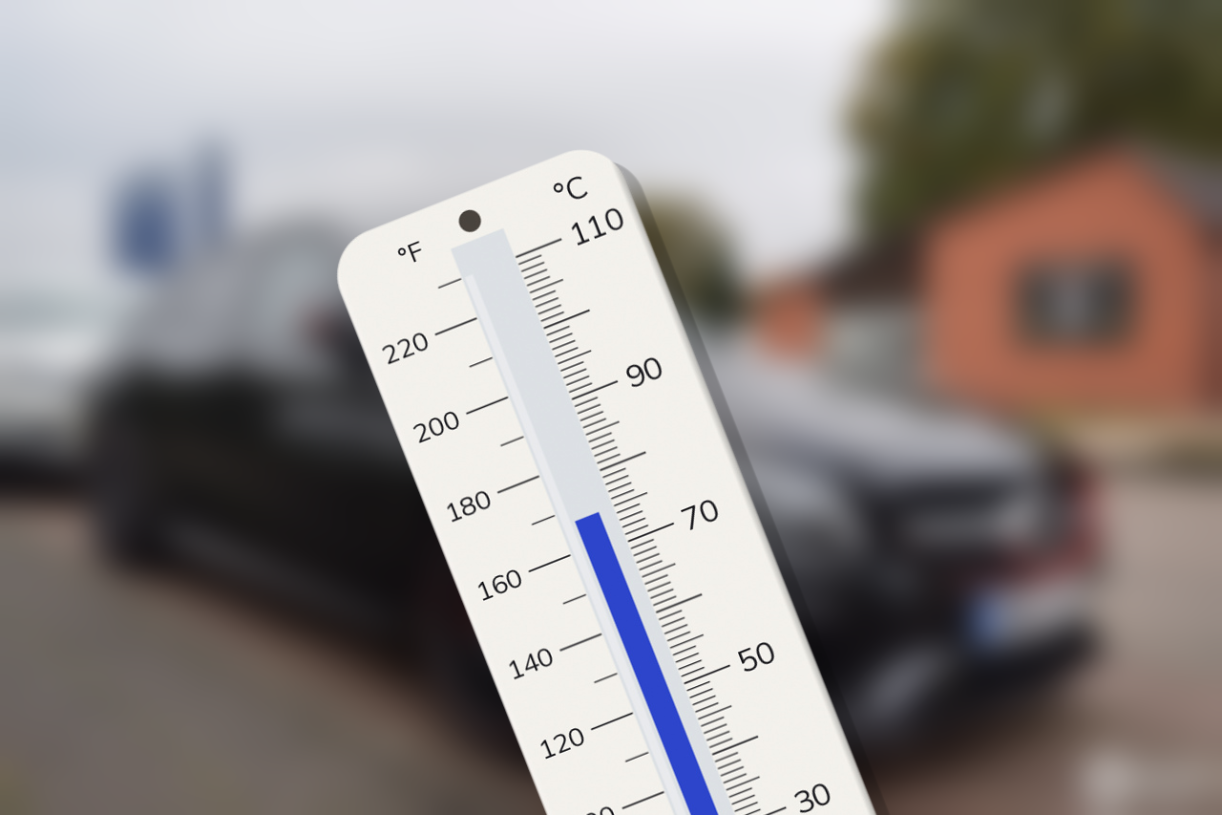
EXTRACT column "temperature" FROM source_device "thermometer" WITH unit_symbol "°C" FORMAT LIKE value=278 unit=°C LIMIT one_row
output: value=75 unit=°C
